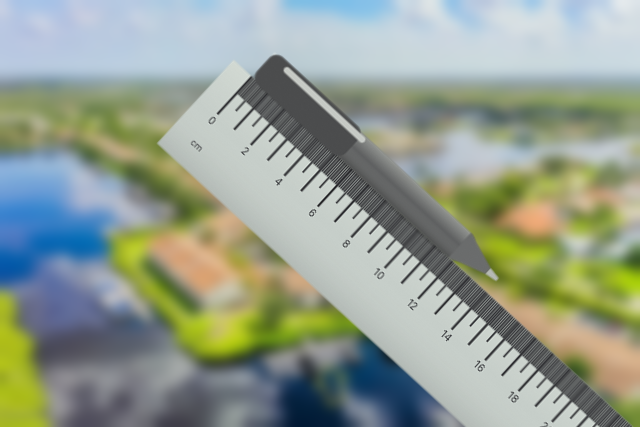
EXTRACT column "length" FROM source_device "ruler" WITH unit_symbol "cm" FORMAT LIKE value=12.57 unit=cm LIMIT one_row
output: value=14 unit=cm
